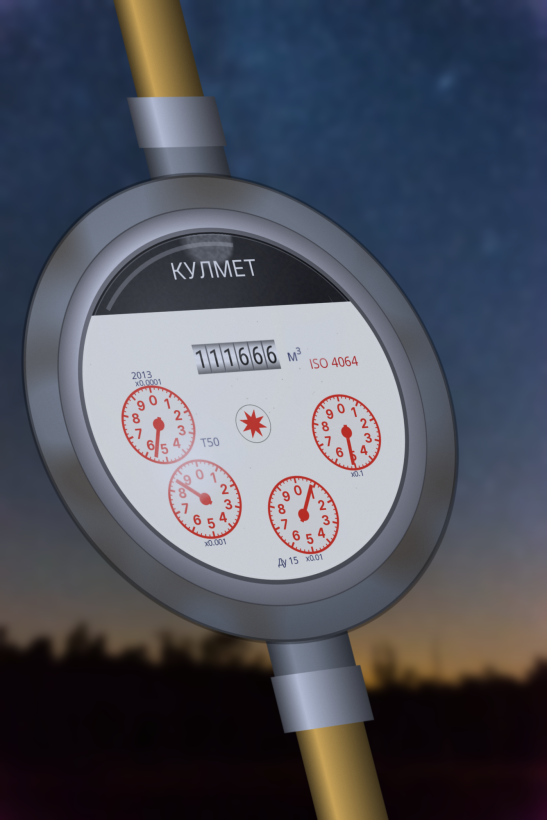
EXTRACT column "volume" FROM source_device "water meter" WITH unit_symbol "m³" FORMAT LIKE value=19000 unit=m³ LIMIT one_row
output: value=111666.5085 unit=m³
